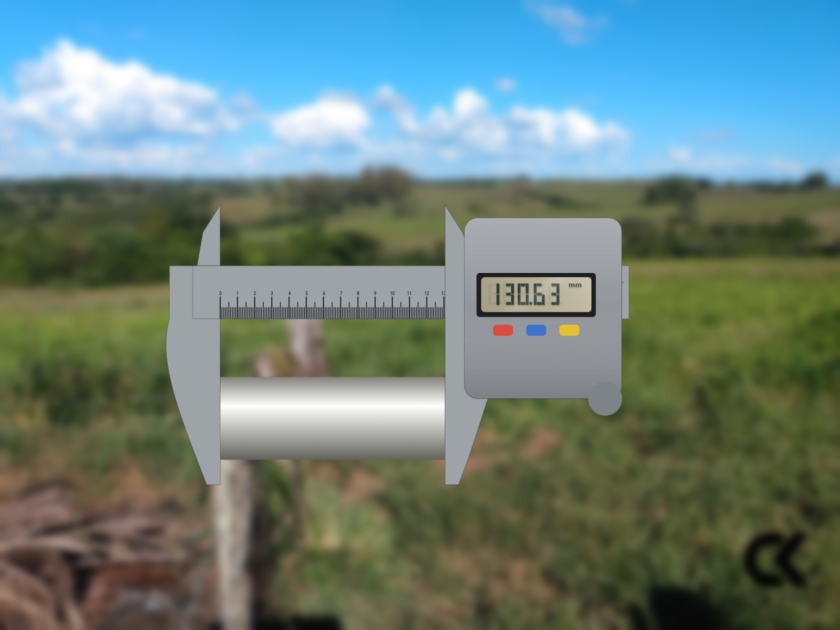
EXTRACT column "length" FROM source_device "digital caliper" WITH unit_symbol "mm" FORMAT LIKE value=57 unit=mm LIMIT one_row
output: value=130.63 unit=mm
